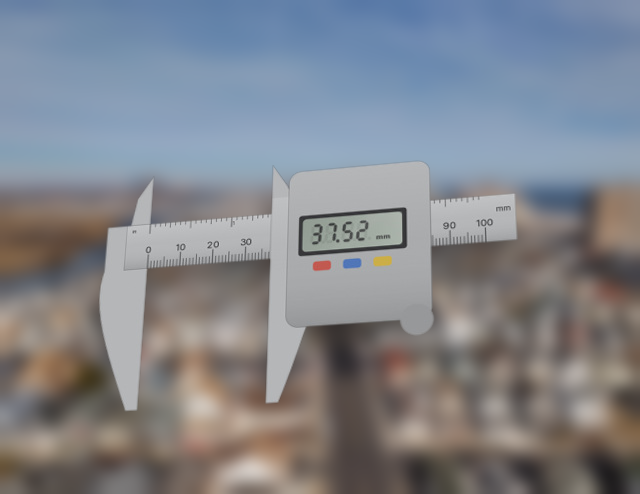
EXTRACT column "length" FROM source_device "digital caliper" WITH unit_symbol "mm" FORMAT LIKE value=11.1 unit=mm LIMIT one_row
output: value=37.52 unit=mm
